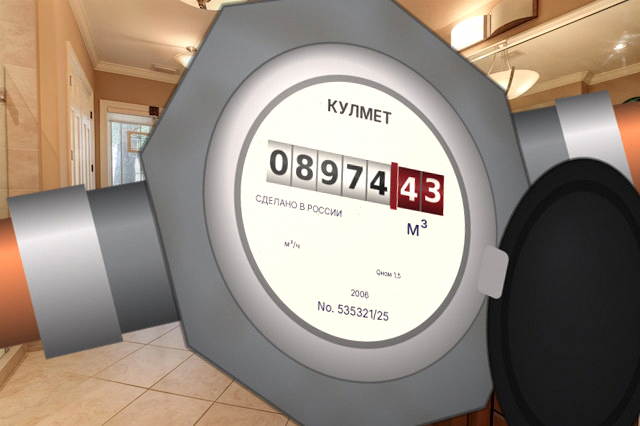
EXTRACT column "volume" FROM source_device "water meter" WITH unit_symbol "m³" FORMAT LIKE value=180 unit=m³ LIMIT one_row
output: value=8974.43 unit=m³
